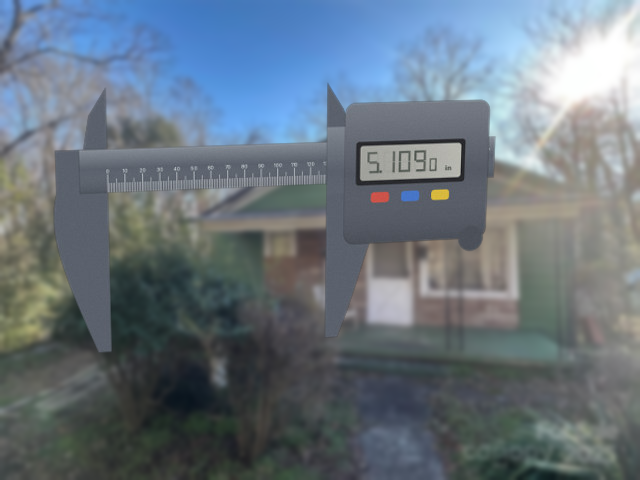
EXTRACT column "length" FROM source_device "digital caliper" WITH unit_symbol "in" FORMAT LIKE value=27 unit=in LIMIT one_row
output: value=5.1090 unit=in
